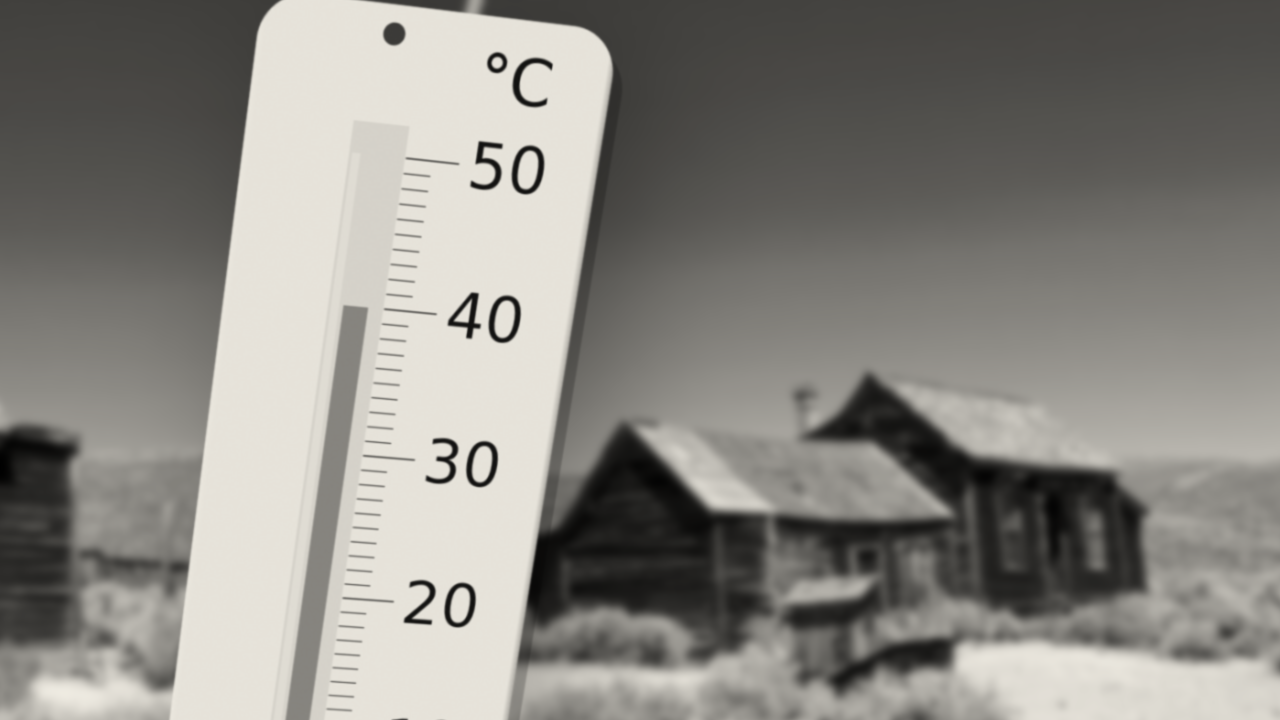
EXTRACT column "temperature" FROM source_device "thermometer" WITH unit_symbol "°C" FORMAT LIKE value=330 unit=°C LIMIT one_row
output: value=40 unit=°C
